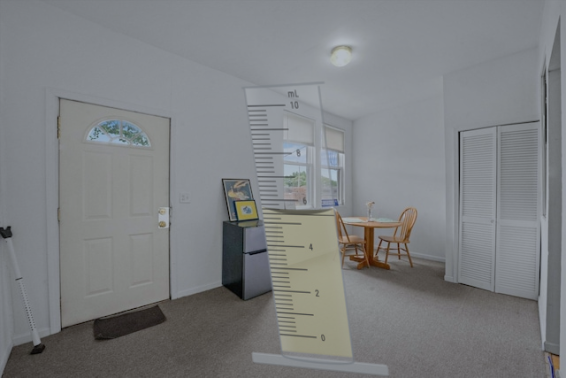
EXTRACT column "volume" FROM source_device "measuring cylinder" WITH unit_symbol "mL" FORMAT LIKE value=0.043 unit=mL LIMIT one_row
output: value=5.4 unit=mL
